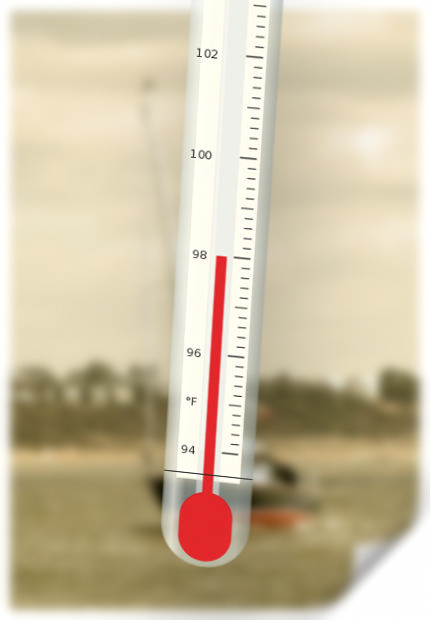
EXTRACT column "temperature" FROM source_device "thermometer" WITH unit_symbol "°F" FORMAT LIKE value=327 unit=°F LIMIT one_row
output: value=98 unit=°F
